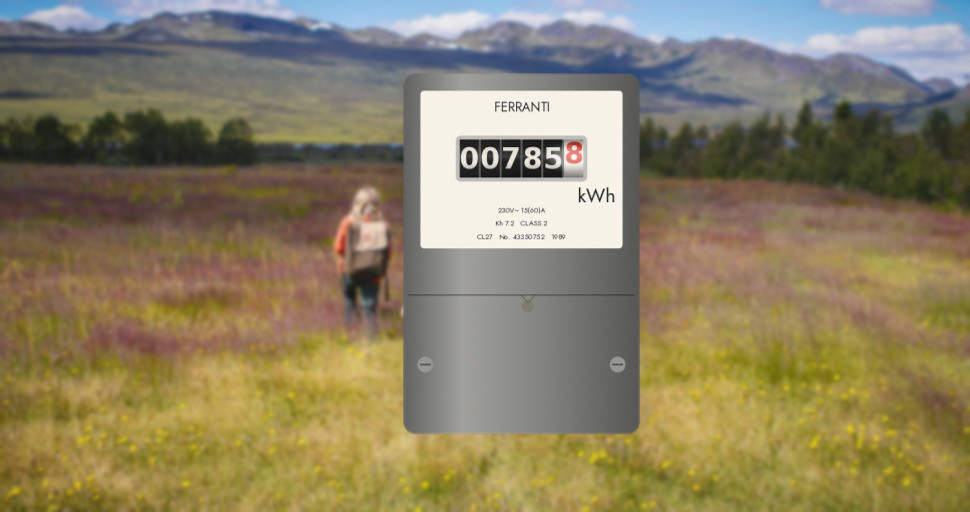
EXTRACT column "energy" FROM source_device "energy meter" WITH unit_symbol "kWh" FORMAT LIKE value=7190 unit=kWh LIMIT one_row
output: value=785.8 unit=kWh
